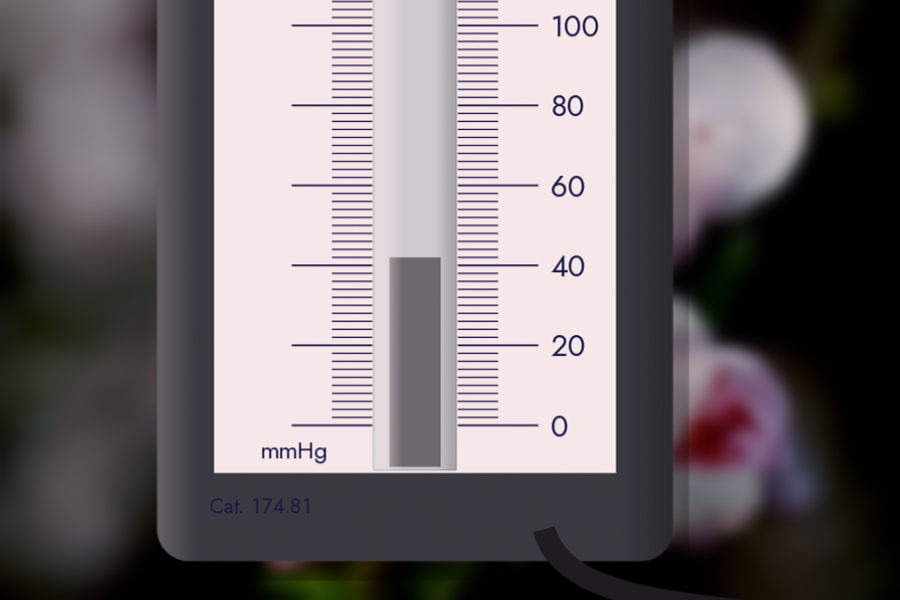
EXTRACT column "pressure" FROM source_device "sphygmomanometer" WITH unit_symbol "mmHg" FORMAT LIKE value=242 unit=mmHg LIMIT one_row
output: value=42 unit=mmHg
